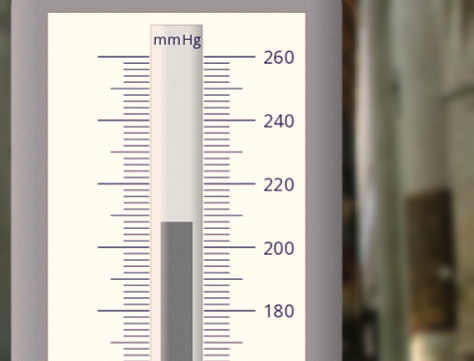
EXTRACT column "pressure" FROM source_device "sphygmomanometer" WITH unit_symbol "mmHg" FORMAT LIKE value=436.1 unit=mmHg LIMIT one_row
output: value=208 unit=mmHg
